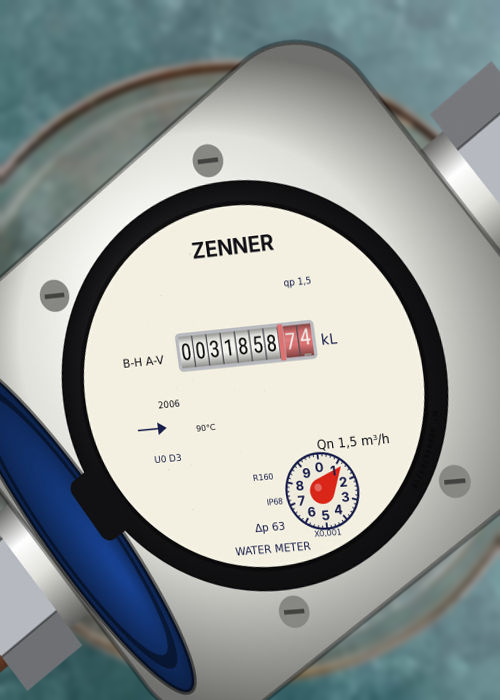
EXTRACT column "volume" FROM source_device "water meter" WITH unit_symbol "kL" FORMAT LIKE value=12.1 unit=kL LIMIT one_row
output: value=31858.741 unit=kL
